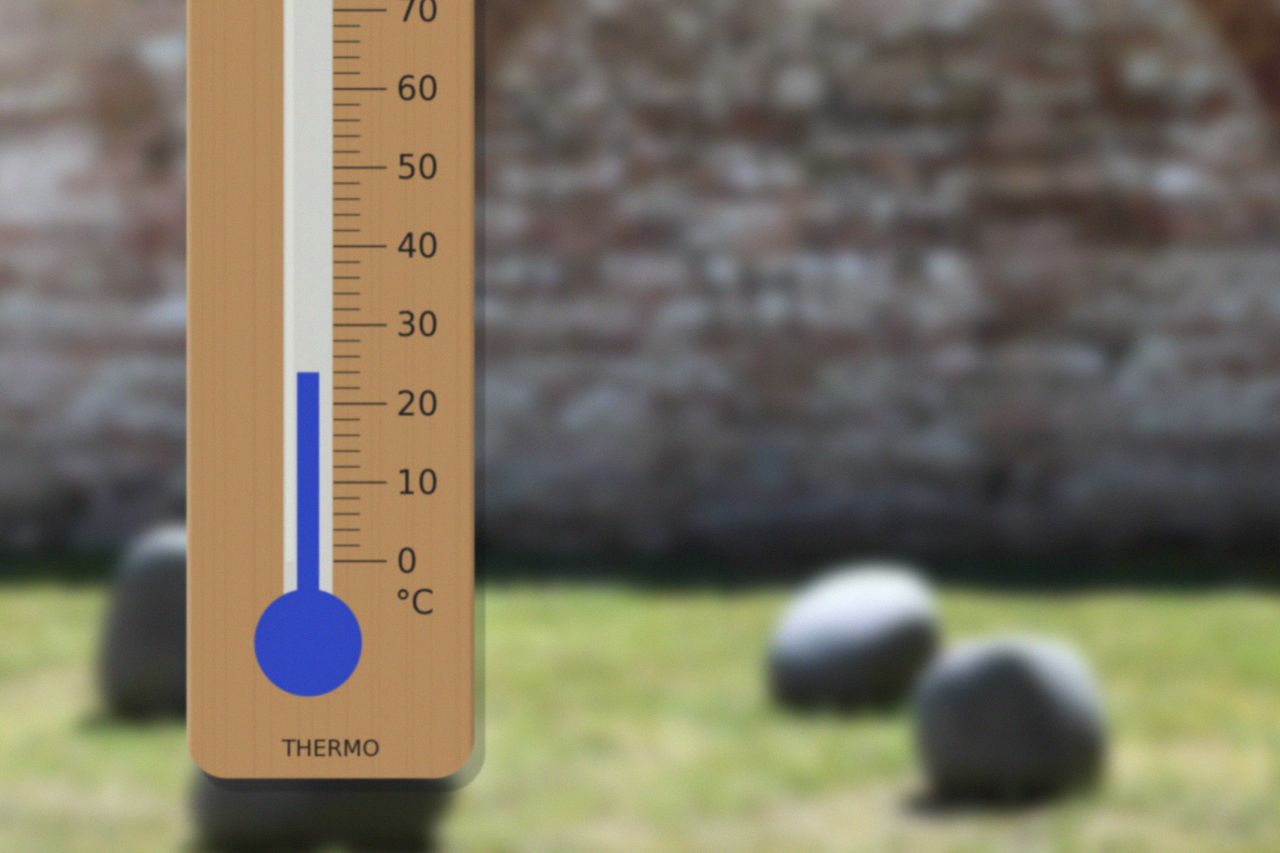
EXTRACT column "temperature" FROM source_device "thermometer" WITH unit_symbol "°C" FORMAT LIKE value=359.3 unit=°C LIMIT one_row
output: value=24 unit=°C
